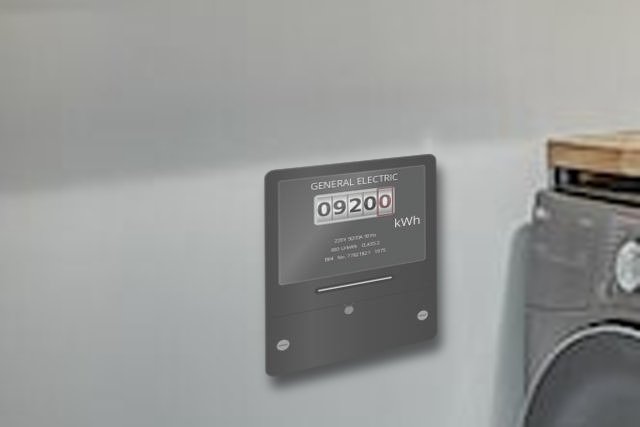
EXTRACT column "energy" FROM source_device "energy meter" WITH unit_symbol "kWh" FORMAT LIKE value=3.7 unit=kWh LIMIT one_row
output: value=920.0 unit=kWh
